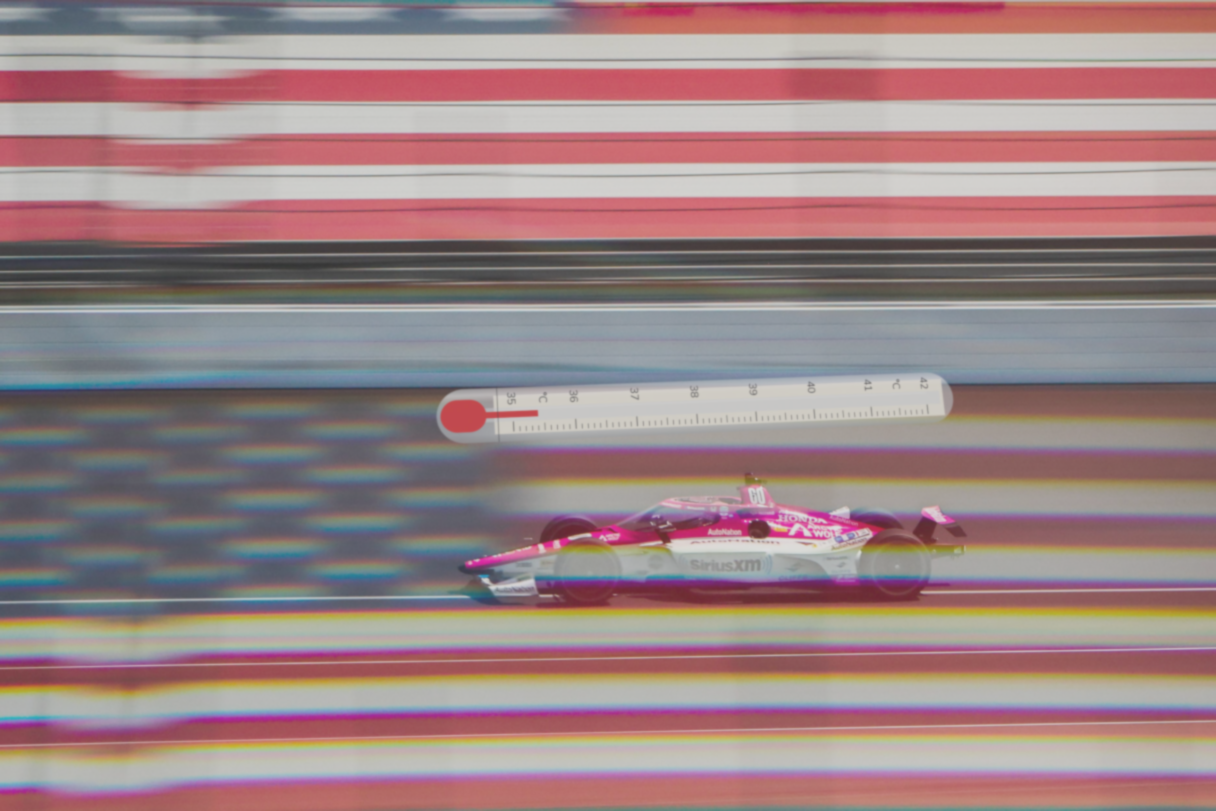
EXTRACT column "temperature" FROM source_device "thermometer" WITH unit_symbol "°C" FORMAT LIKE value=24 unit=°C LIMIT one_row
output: value=35.4 unit=°C
